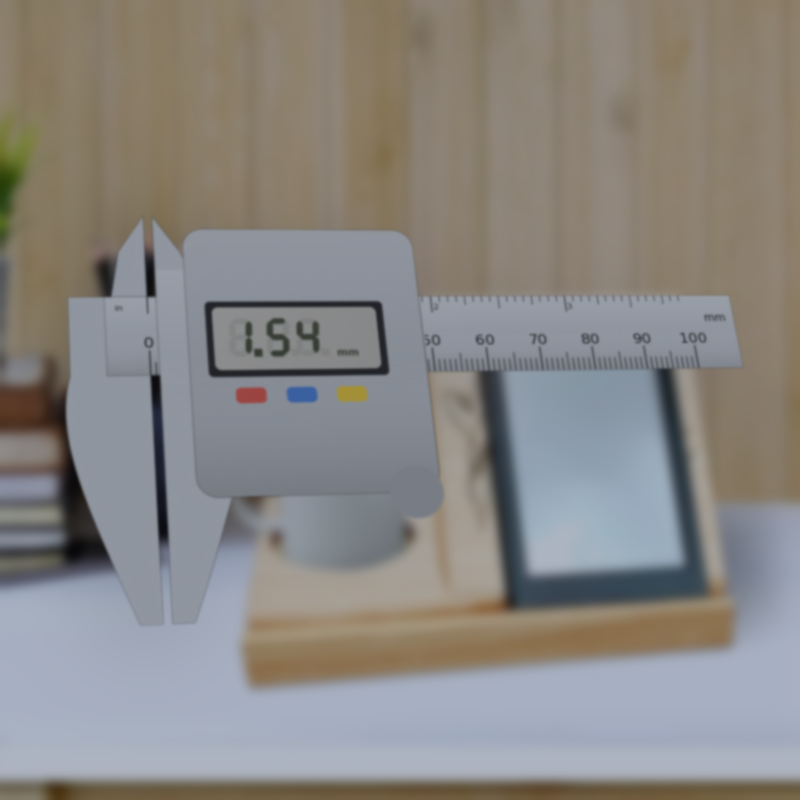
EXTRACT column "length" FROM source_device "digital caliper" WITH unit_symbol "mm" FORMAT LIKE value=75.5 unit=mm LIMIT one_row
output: value=1.54 unit=mm
